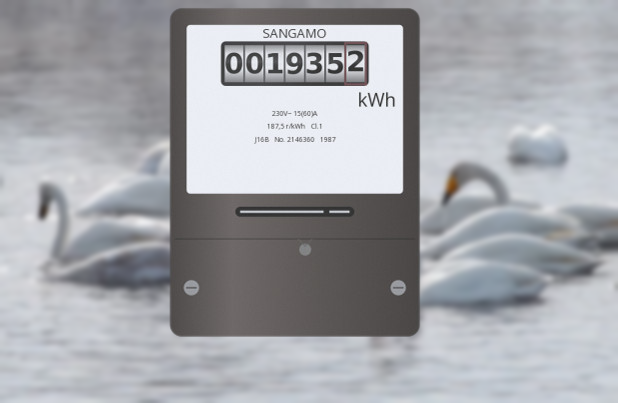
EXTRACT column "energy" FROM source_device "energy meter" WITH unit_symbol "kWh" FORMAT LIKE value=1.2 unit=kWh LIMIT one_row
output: value=1935.2 unit=kWh
